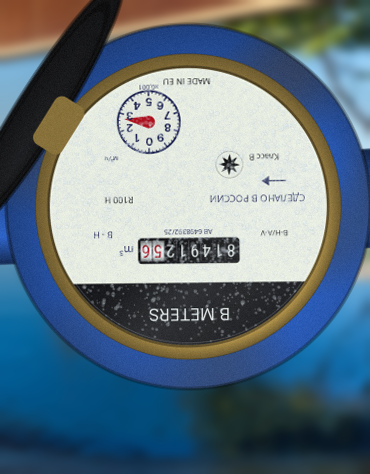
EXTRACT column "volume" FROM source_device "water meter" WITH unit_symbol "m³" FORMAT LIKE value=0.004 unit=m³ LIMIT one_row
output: value=814912.562 unit=m³
